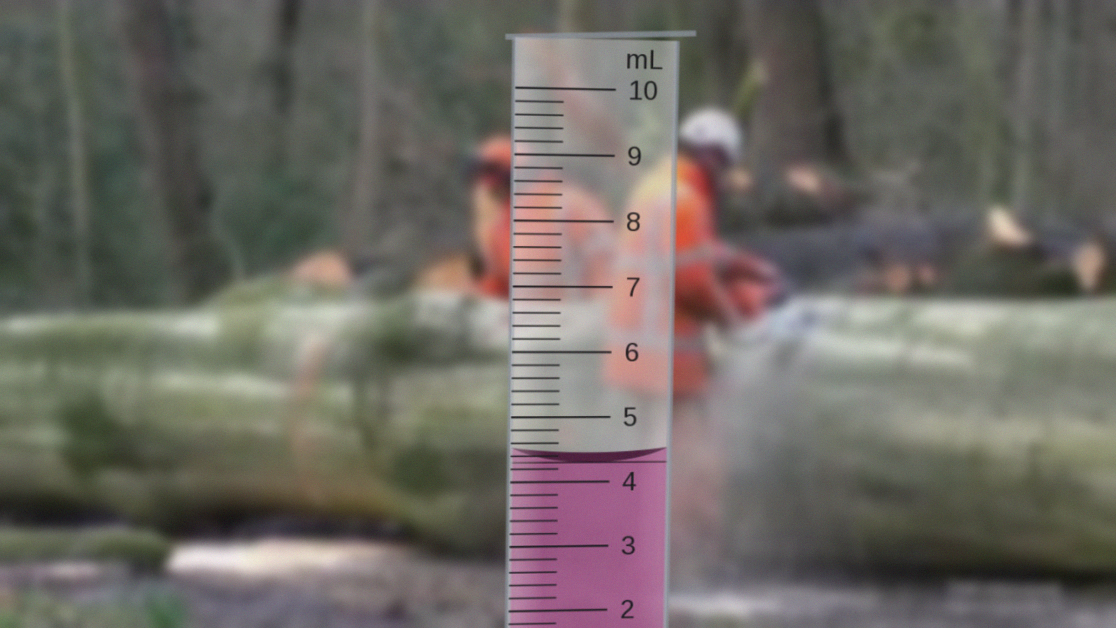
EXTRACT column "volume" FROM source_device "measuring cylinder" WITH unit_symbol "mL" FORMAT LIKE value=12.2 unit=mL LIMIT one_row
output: value=4.3 unit=mL
